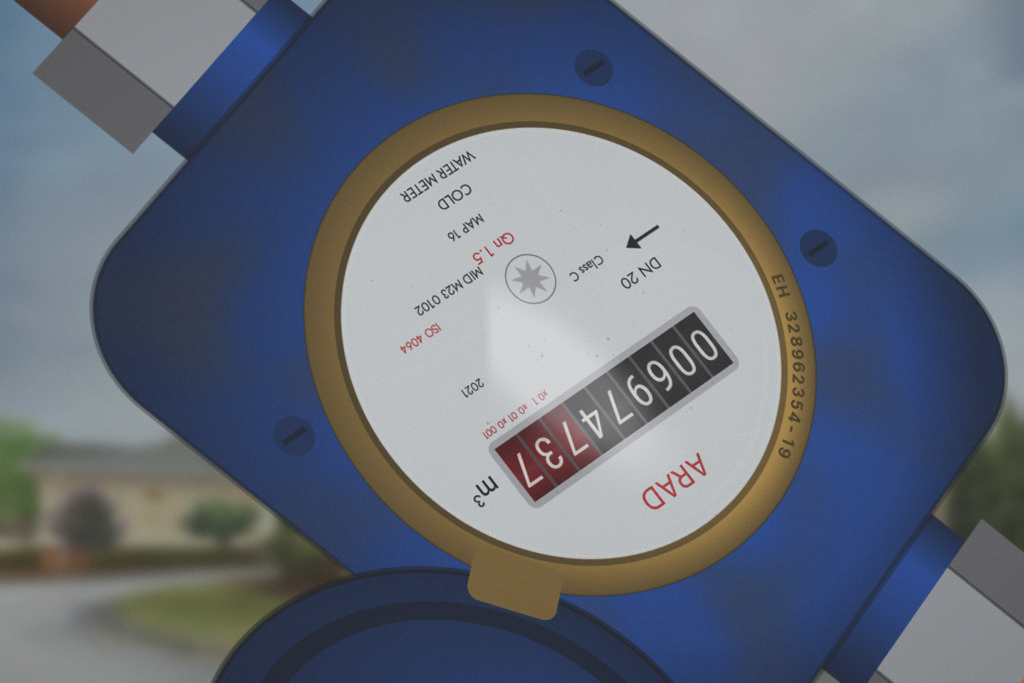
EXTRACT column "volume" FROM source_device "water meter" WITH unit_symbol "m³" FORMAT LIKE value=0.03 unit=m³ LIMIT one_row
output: value=6974.737 unit=m³
